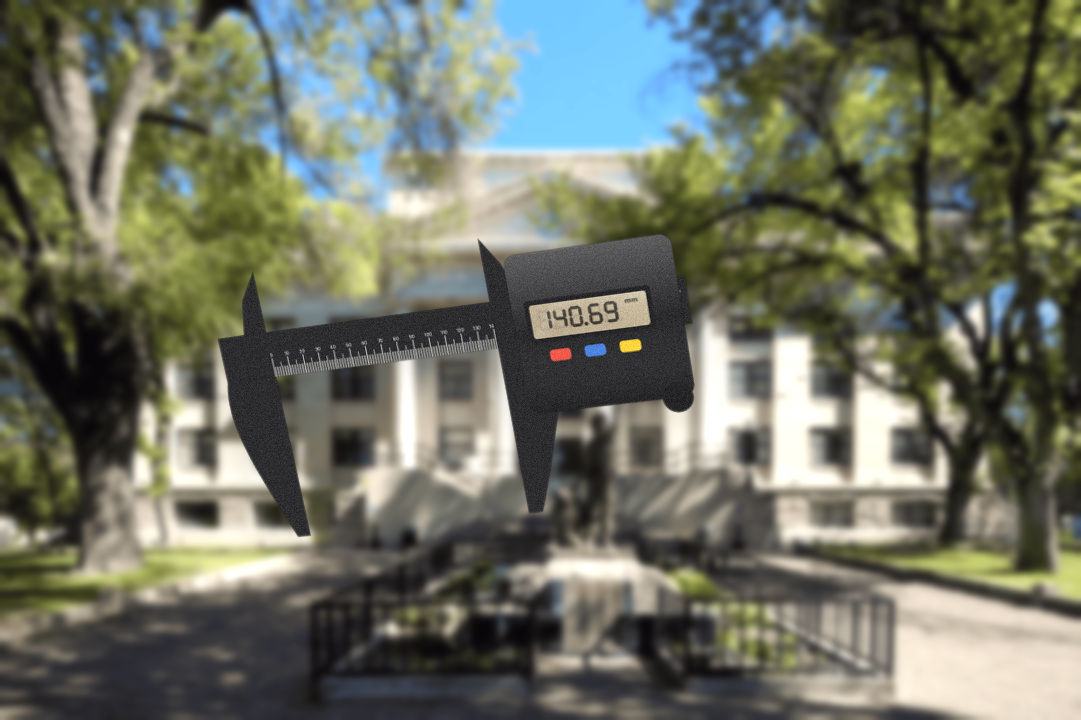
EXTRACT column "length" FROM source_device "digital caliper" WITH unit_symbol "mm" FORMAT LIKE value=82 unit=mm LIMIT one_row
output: value=140.69 unit=mm
